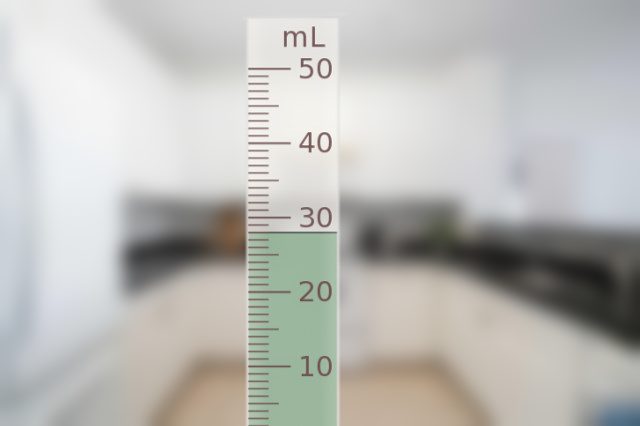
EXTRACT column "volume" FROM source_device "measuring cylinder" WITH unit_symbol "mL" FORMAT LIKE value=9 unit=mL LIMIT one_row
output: value=28 unit=mL
